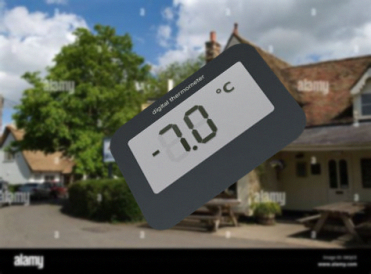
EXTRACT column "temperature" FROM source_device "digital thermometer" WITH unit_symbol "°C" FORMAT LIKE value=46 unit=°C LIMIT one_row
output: value=-7.0 unit=°C
